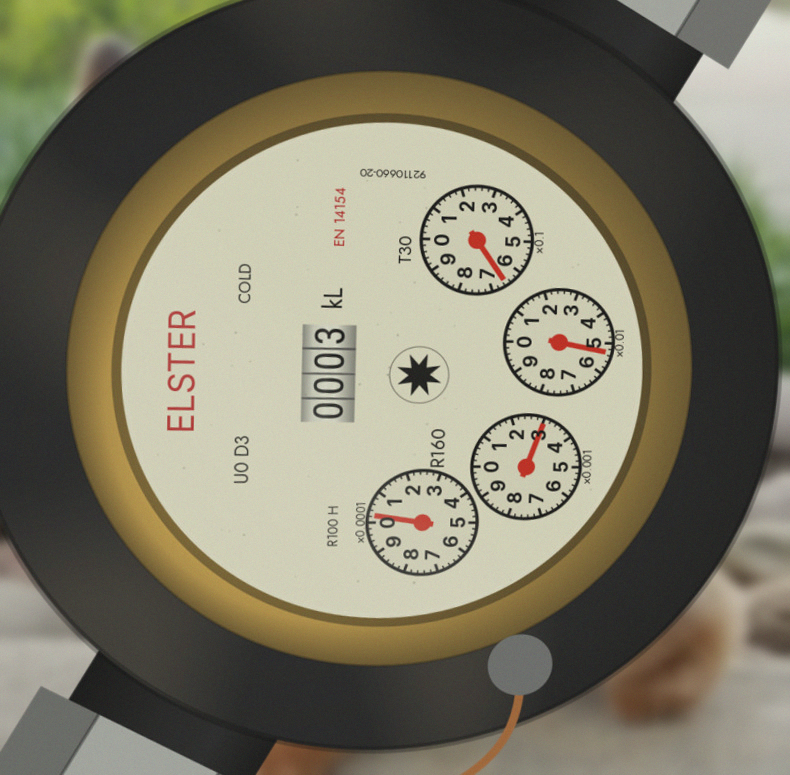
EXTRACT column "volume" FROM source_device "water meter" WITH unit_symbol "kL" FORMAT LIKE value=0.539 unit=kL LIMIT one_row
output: value=3.6530 unit=kL
